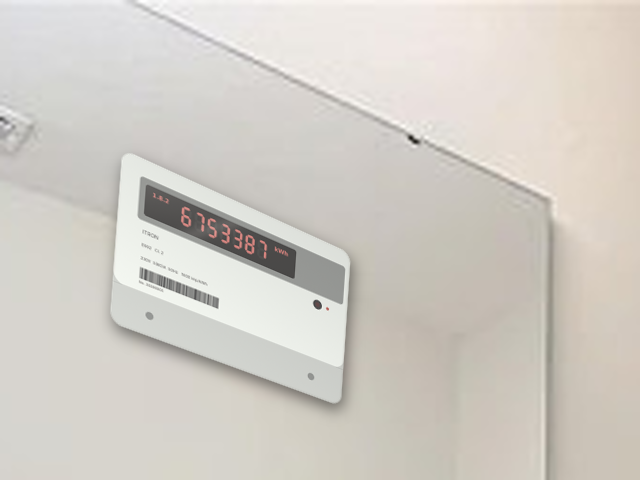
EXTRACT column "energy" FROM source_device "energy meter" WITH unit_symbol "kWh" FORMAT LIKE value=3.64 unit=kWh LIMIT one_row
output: value=6753387 unit=kWh
